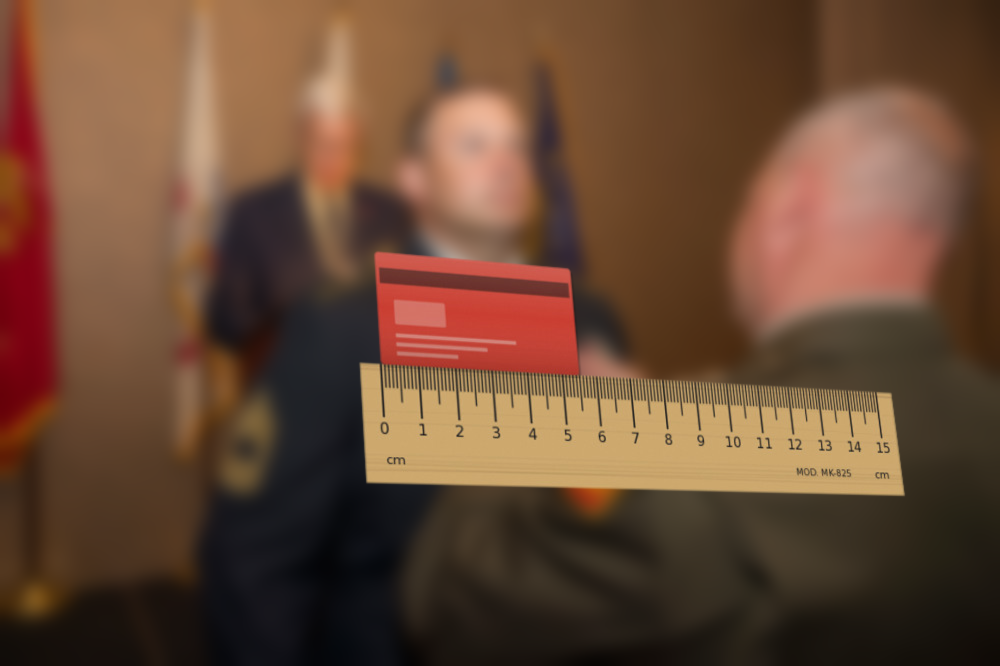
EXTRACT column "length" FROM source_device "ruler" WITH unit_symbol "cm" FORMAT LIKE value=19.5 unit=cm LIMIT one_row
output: value=5.5 unit=cm
